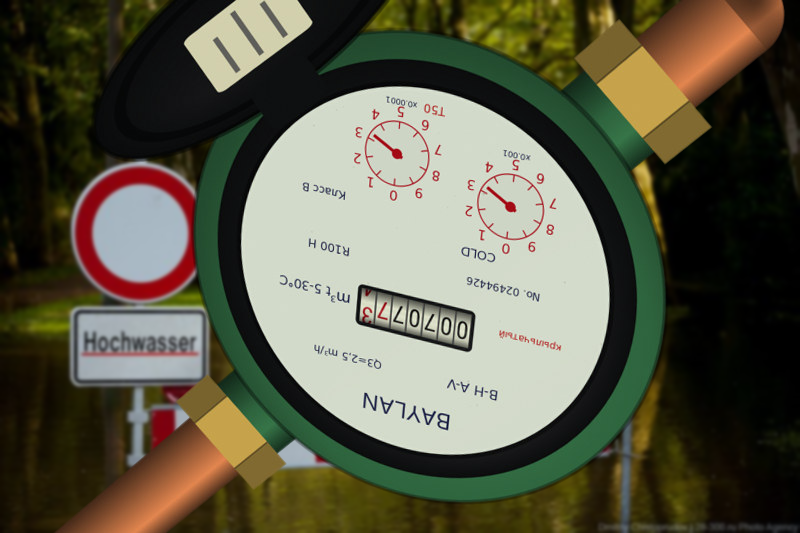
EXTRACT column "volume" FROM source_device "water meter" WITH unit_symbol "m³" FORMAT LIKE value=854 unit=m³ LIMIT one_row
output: value=707.7333 unit=m³
